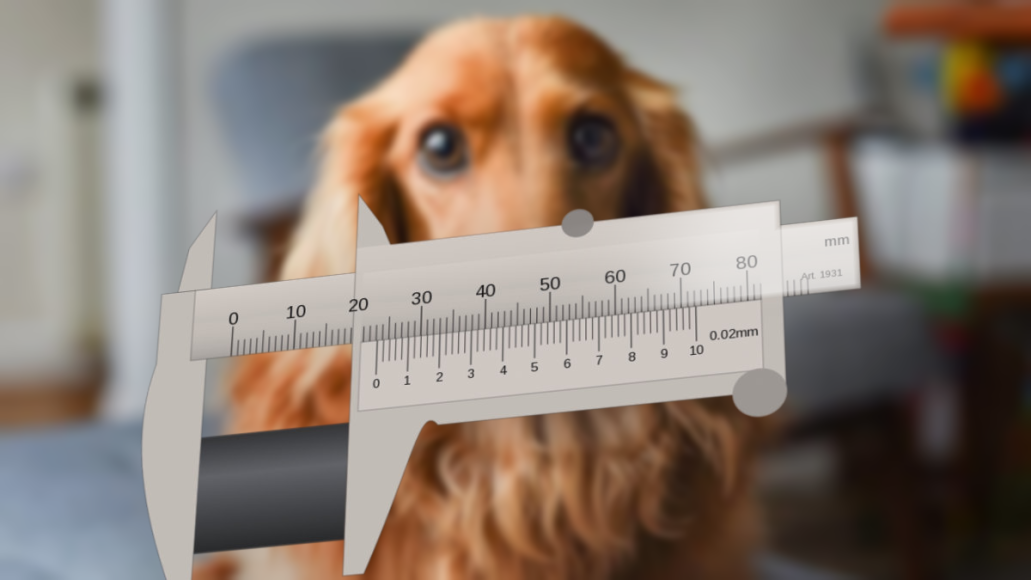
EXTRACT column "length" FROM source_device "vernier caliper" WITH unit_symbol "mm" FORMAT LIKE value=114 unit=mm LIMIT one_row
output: value=23.2 unit=mm
